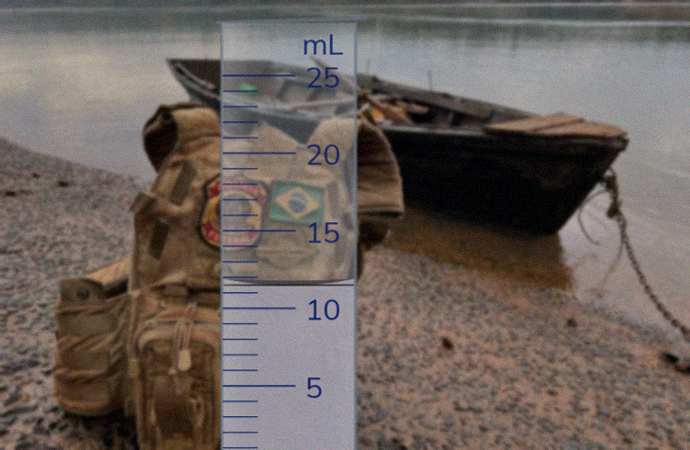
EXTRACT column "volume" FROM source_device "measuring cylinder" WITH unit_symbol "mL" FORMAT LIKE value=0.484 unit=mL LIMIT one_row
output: value=11.5 unit=mL
